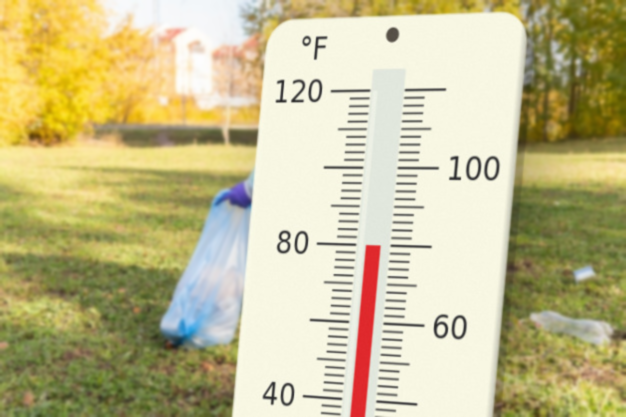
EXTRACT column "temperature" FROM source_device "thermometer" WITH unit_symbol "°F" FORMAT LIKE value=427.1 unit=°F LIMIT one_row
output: value=80 unit=°F
